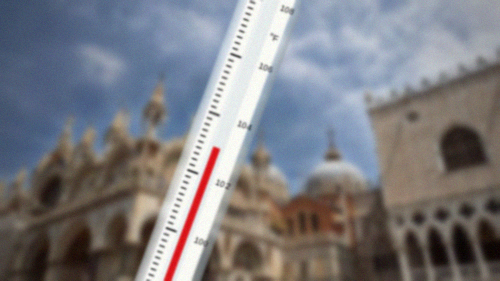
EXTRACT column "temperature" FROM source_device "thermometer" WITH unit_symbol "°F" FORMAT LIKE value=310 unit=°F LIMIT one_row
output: value=103 unit=°F
